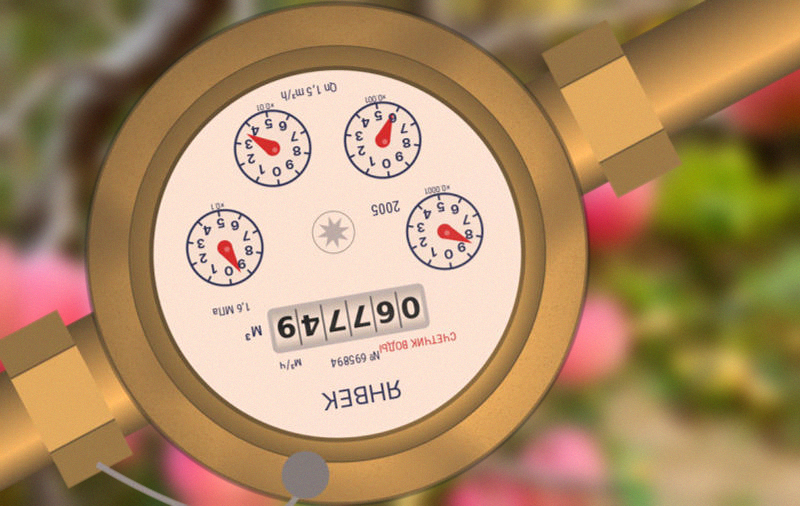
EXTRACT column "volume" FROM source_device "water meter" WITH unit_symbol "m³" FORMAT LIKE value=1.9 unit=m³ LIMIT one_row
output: value=67748.9358 unit=m³
